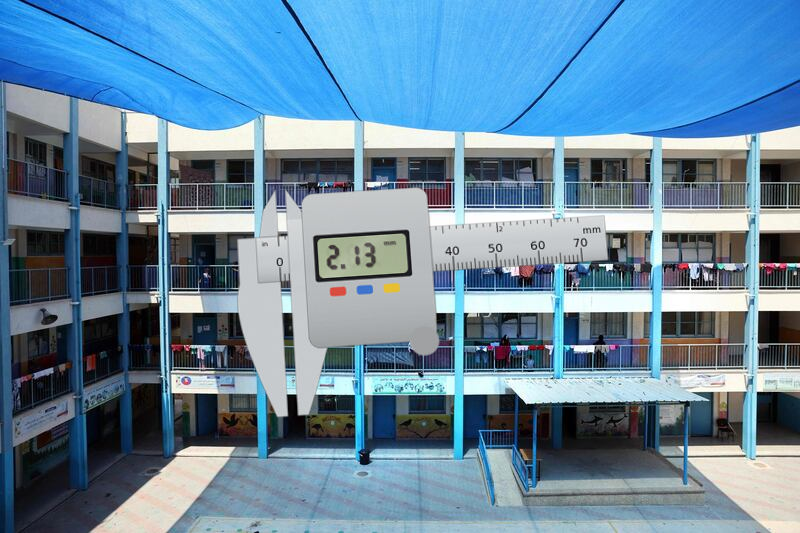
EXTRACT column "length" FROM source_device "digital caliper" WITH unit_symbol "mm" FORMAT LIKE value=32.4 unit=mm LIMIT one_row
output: value=2.13 unit=mm
